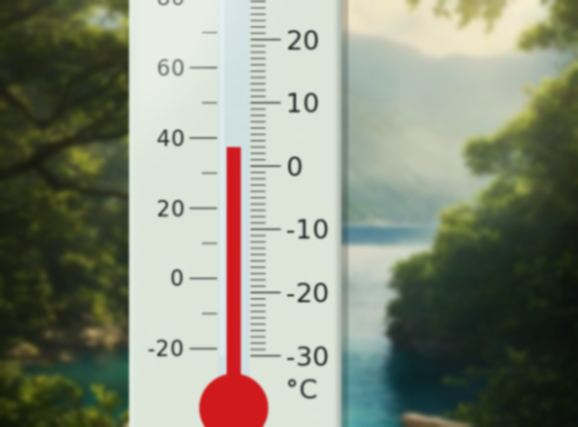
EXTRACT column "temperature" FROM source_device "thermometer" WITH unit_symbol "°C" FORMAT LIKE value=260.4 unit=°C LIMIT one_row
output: value=3 unit=°C
